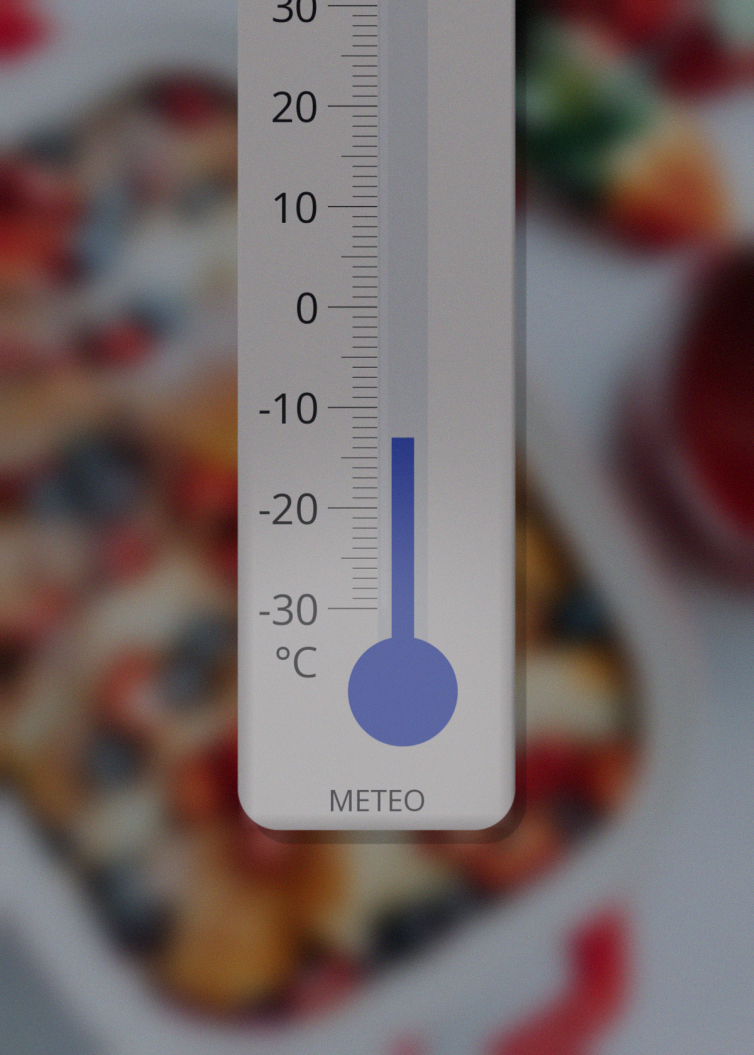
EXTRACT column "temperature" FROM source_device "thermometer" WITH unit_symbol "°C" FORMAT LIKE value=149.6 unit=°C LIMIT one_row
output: value=-13 unit=°C
